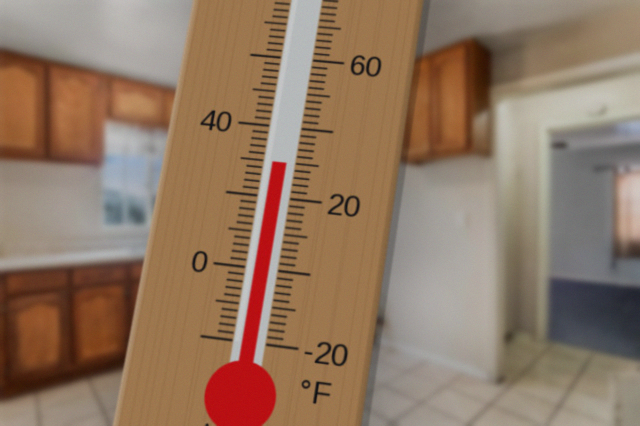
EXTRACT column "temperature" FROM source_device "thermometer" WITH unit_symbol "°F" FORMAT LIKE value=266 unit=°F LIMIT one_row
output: value=30 unit=°F
